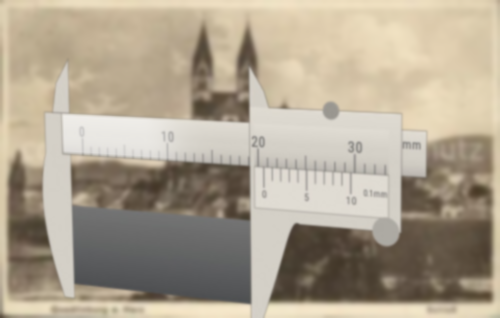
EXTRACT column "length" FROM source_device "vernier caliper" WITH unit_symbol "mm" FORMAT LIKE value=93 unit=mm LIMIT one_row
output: value=20.6 unit=mm
